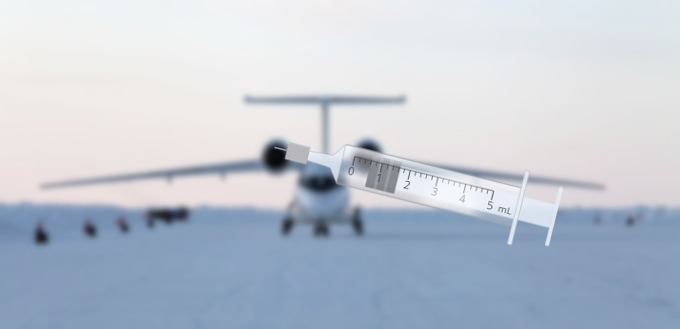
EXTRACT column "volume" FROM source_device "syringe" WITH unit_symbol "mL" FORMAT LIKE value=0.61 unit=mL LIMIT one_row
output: value=0.6 unit=mL
